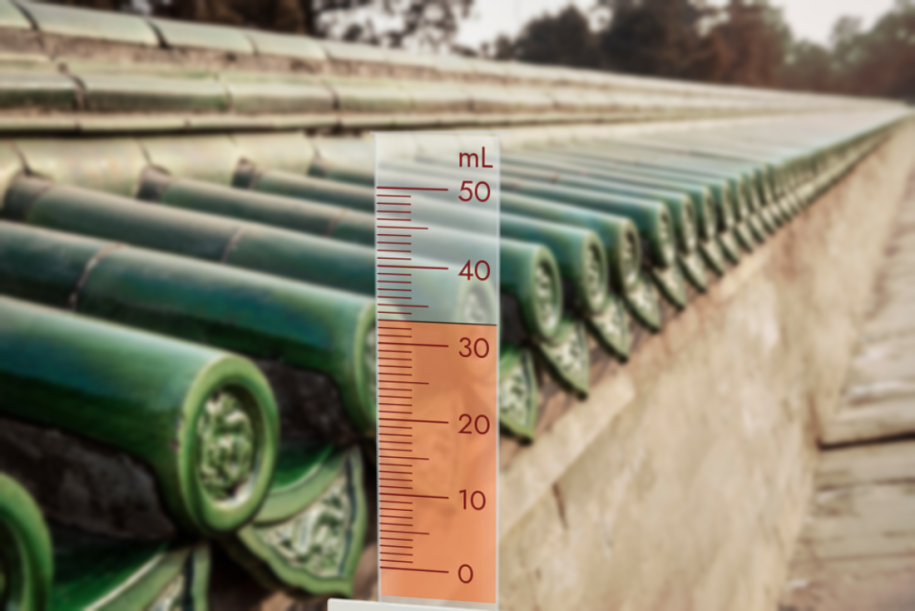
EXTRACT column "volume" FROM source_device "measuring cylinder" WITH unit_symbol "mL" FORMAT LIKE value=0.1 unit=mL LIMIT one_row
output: value=33 unit=mL
